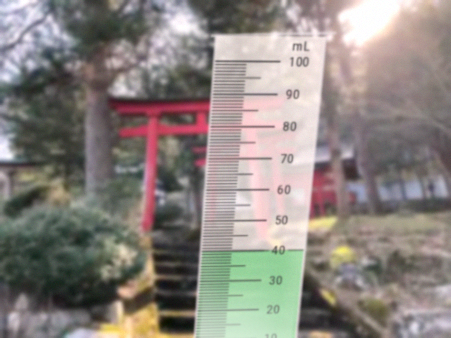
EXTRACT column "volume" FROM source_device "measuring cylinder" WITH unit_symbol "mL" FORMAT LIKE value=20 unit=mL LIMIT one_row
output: value=40 unit=mL
